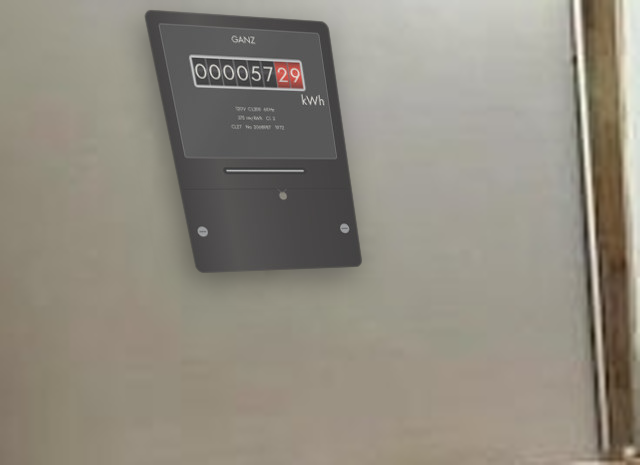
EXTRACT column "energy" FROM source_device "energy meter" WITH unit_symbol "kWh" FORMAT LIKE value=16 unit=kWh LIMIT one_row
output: value=57.29 unit=kWh
